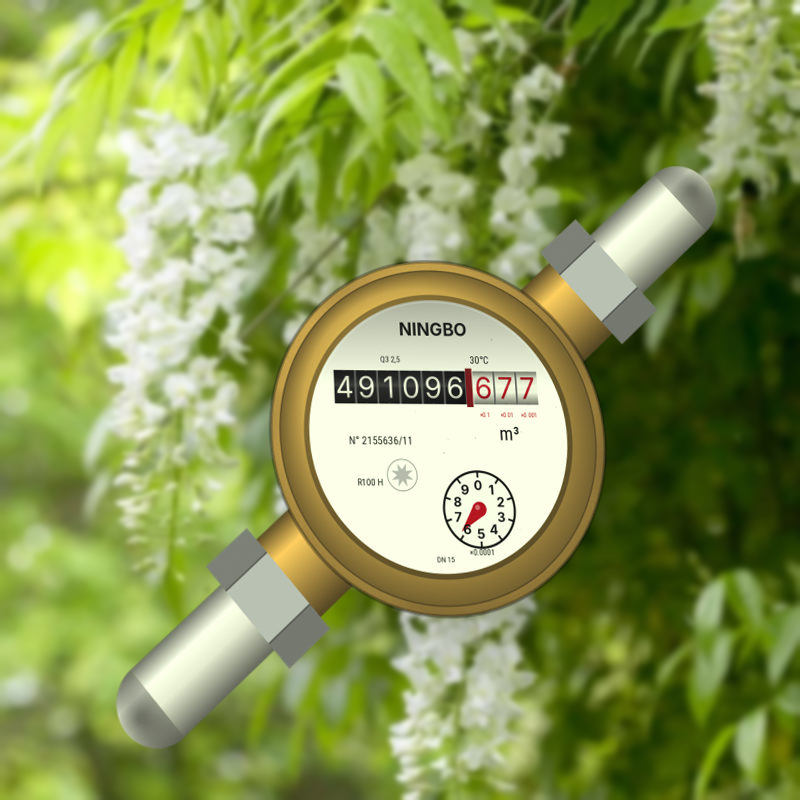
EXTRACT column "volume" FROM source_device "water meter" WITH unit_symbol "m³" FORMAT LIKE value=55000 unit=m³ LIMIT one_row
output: value=491096.6776 unit=m³
